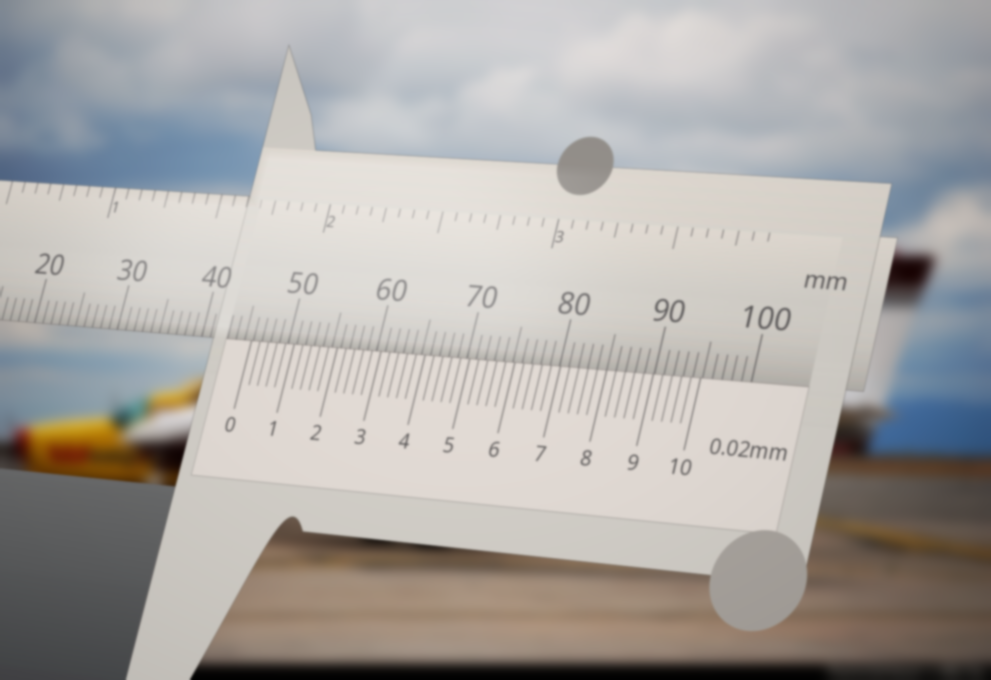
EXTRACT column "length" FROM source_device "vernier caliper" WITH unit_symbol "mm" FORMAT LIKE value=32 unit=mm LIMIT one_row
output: value=45.8 unit=mm
